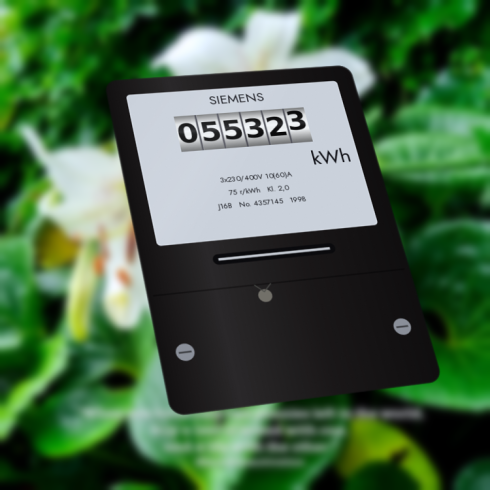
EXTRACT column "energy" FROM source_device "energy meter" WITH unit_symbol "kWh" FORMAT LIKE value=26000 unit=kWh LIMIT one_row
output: value=55323 unit=kWh
